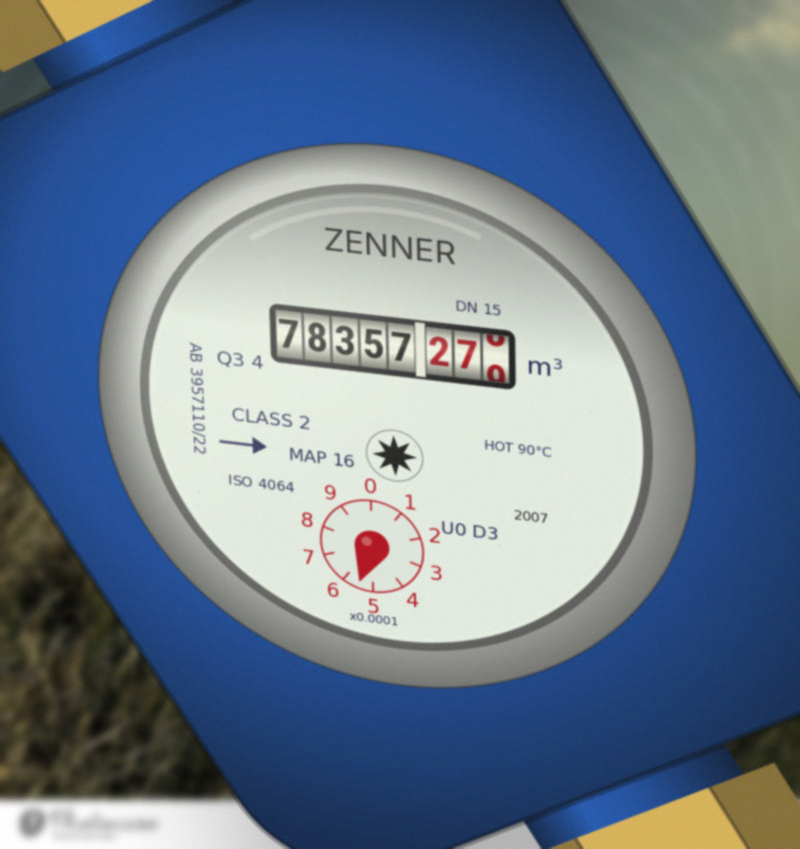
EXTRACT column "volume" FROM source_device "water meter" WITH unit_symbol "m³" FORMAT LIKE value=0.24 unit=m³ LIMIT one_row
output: value=78357.2785 unit=m³
